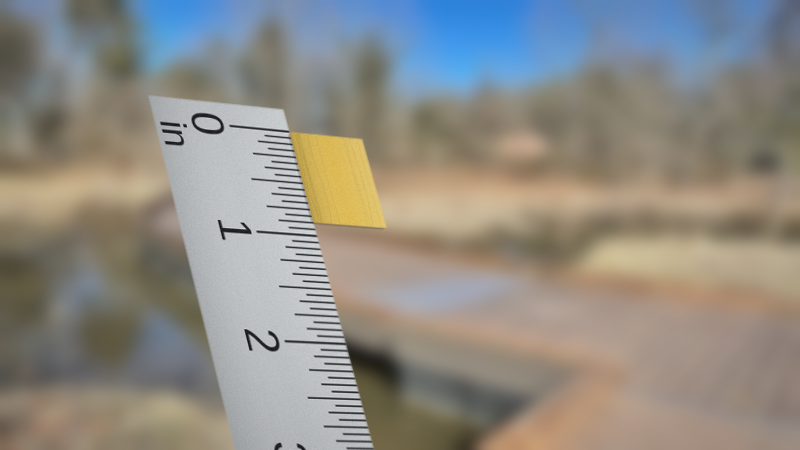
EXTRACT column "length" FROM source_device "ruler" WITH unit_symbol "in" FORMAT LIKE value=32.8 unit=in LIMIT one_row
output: value=0.875 unit=in
